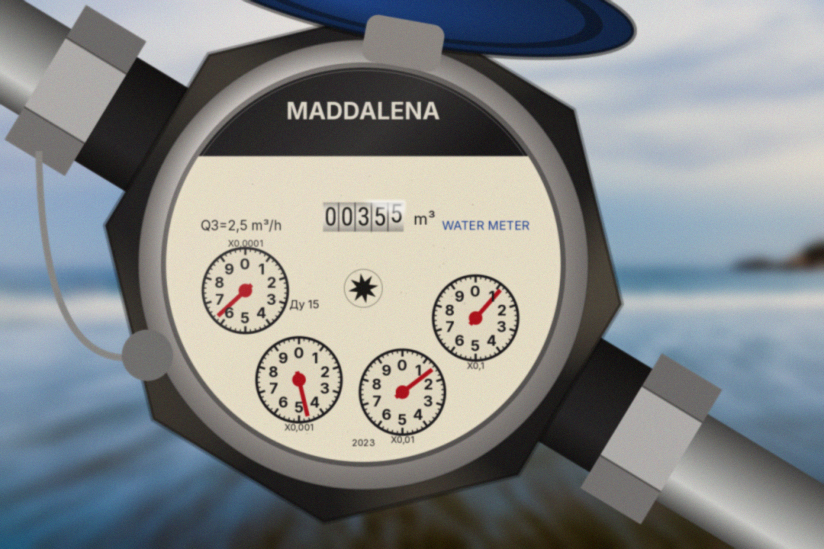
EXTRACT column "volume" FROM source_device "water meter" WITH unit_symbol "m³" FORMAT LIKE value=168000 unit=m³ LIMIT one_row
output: value=355.1146 unit=m³
